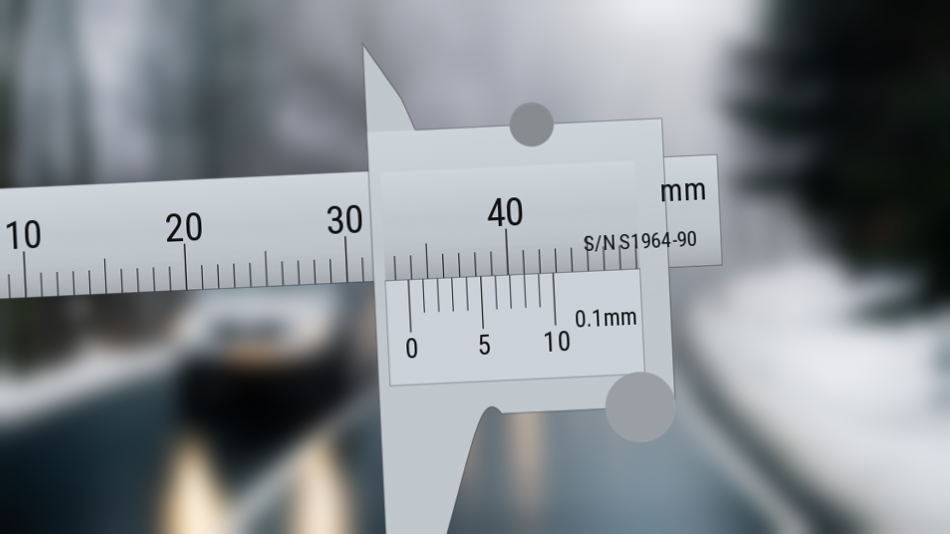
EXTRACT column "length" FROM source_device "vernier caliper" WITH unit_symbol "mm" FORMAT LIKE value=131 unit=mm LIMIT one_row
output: value=33.8 unit=mm
